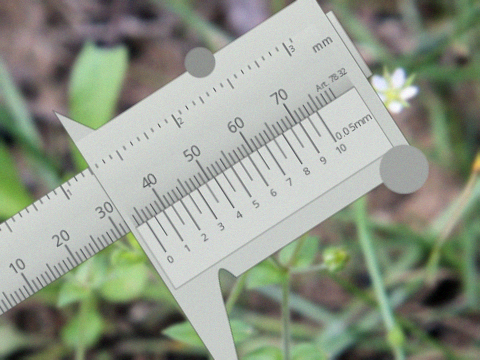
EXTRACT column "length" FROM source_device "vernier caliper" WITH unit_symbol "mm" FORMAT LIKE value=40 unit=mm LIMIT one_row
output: value=35.5 unit=mm
